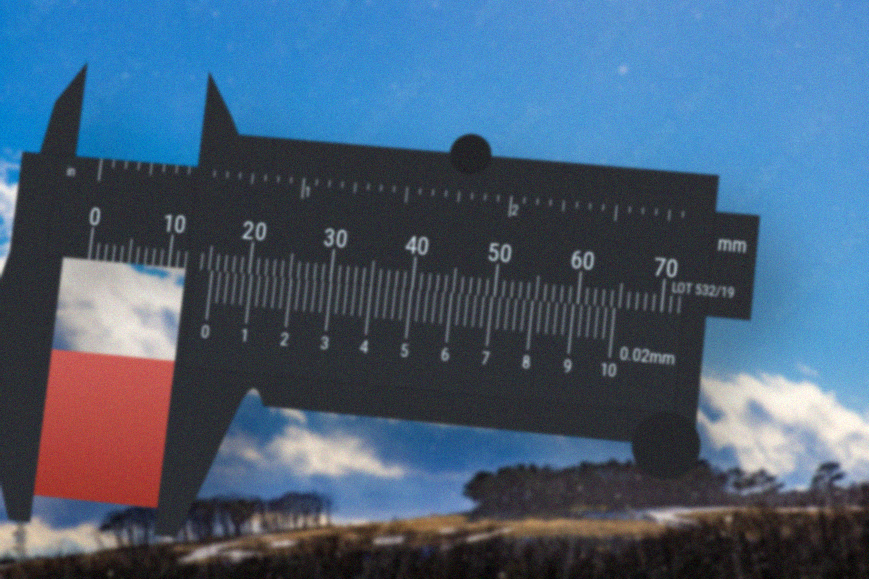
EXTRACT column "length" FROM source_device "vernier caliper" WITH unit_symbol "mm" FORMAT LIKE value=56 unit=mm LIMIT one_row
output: value=15.4 unit=mm
